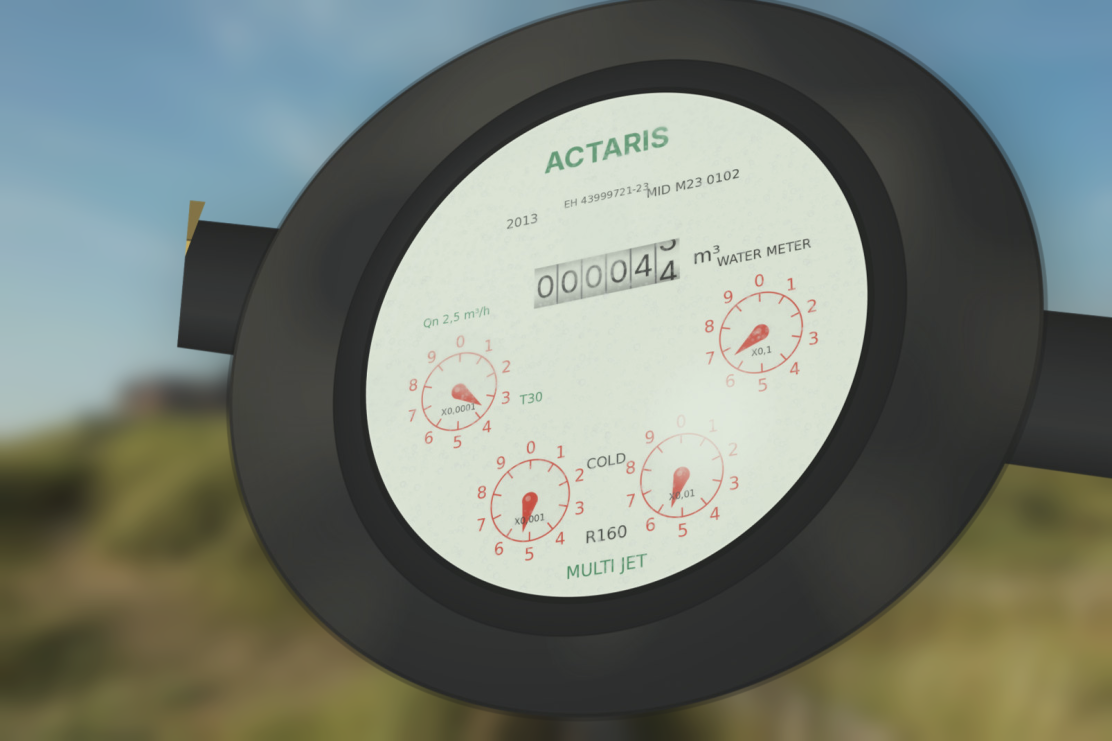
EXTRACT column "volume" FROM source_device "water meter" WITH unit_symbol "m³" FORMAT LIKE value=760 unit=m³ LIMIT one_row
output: value=43.6553 unit=m³
